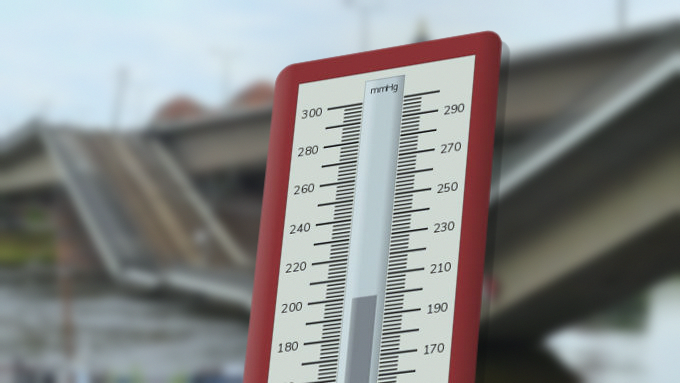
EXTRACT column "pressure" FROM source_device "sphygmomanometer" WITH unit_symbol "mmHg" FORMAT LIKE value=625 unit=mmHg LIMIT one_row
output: value=200 unit=mmHg
